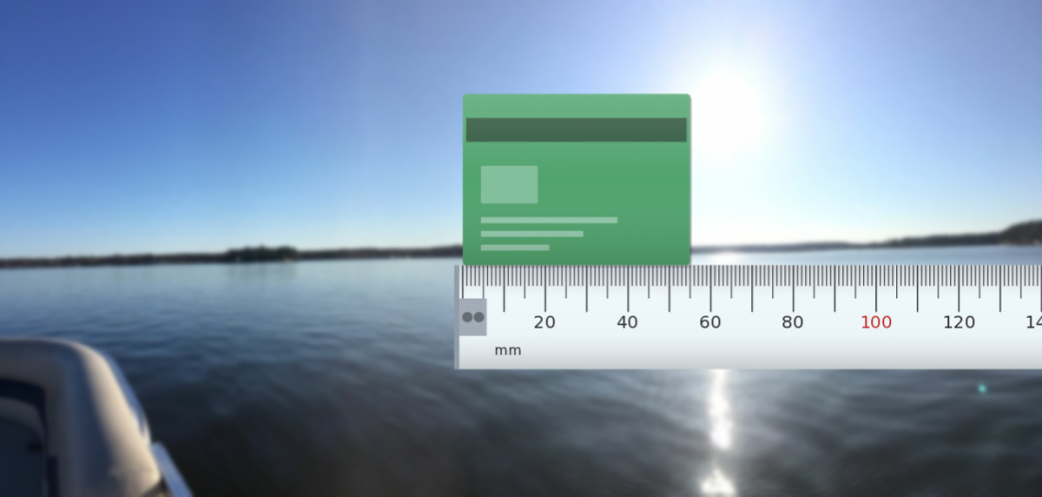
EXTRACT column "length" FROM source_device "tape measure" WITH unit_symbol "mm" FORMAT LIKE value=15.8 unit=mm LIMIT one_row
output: value=55 unit=mm
